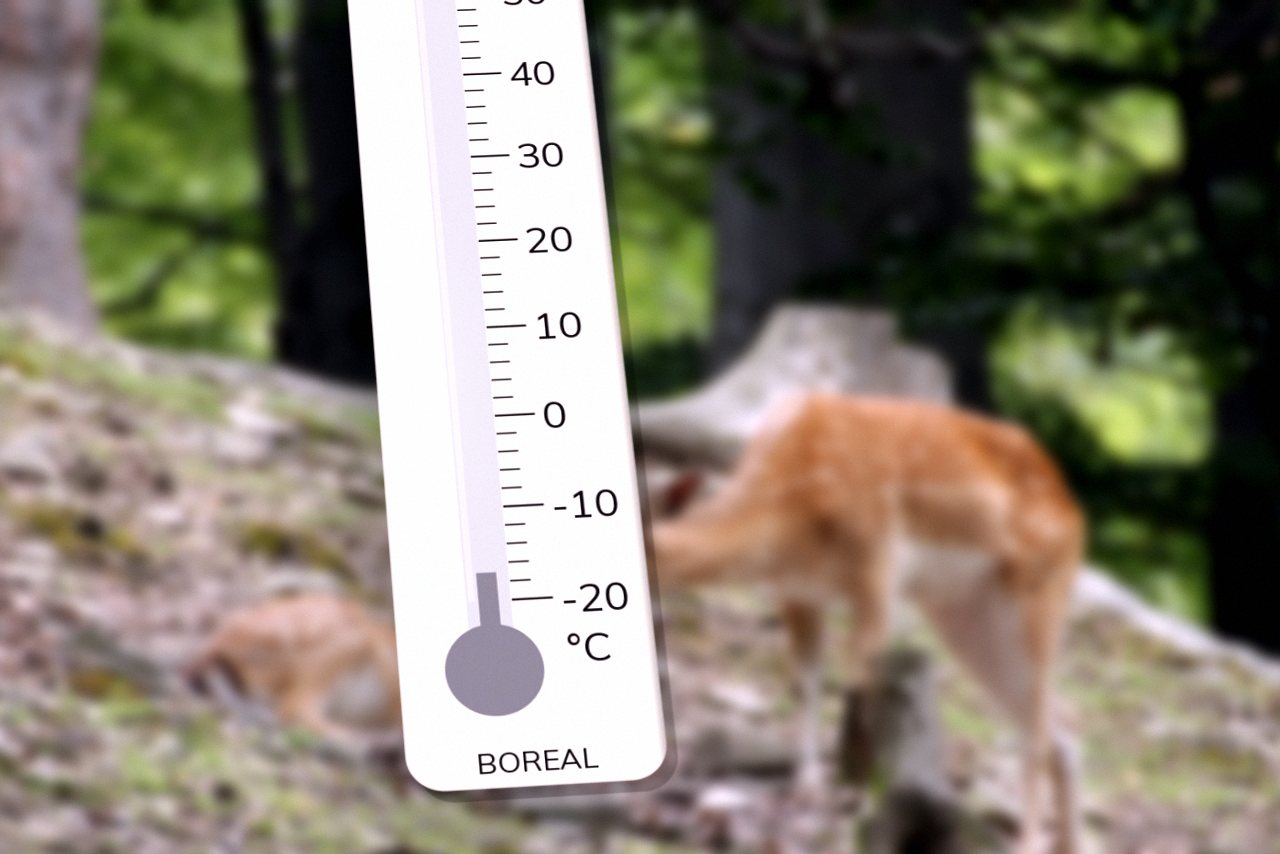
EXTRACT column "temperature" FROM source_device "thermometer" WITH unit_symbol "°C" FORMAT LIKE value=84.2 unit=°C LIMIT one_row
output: value=-17 unit=°C
